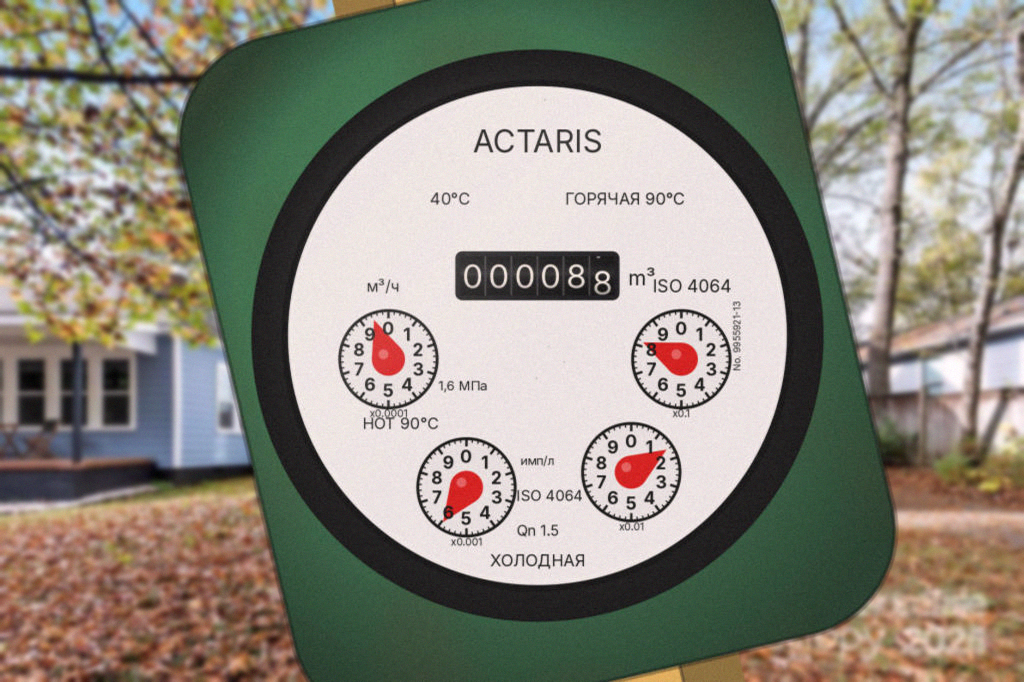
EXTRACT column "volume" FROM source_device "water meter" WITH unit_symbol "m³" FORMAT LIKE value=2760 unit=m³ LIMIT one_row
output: value=87.8159 unit=m³
